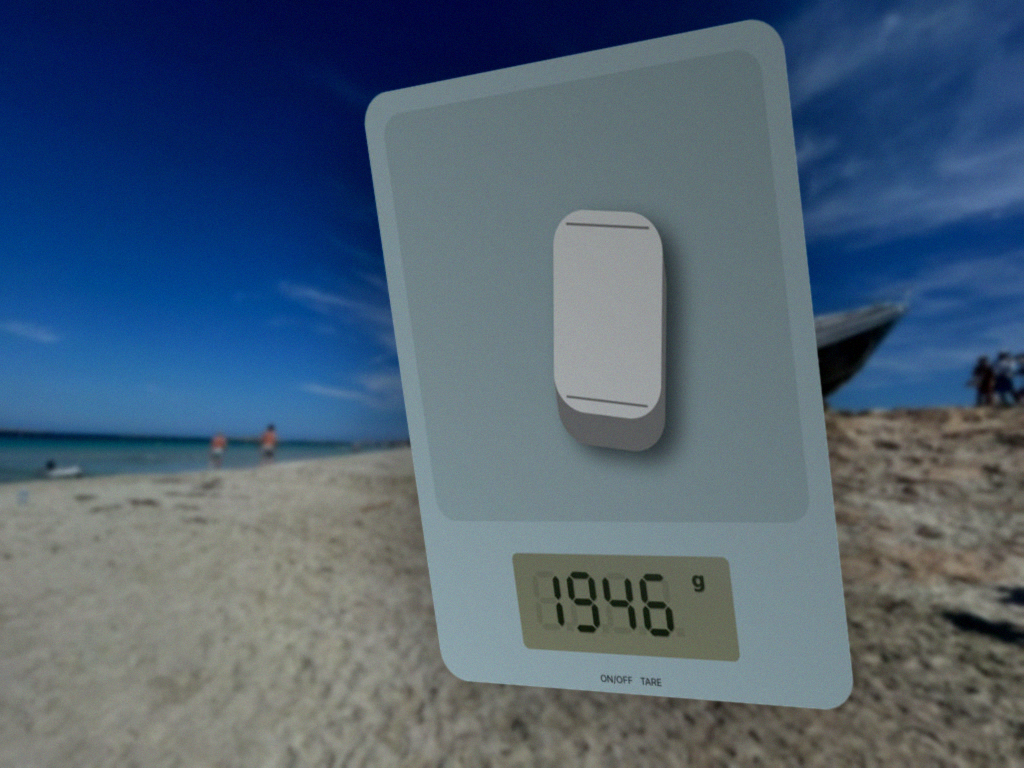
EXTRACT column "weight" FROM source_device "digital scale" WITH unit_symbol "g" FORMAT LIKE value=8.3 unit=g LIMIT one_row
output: value=1946 unit=g
